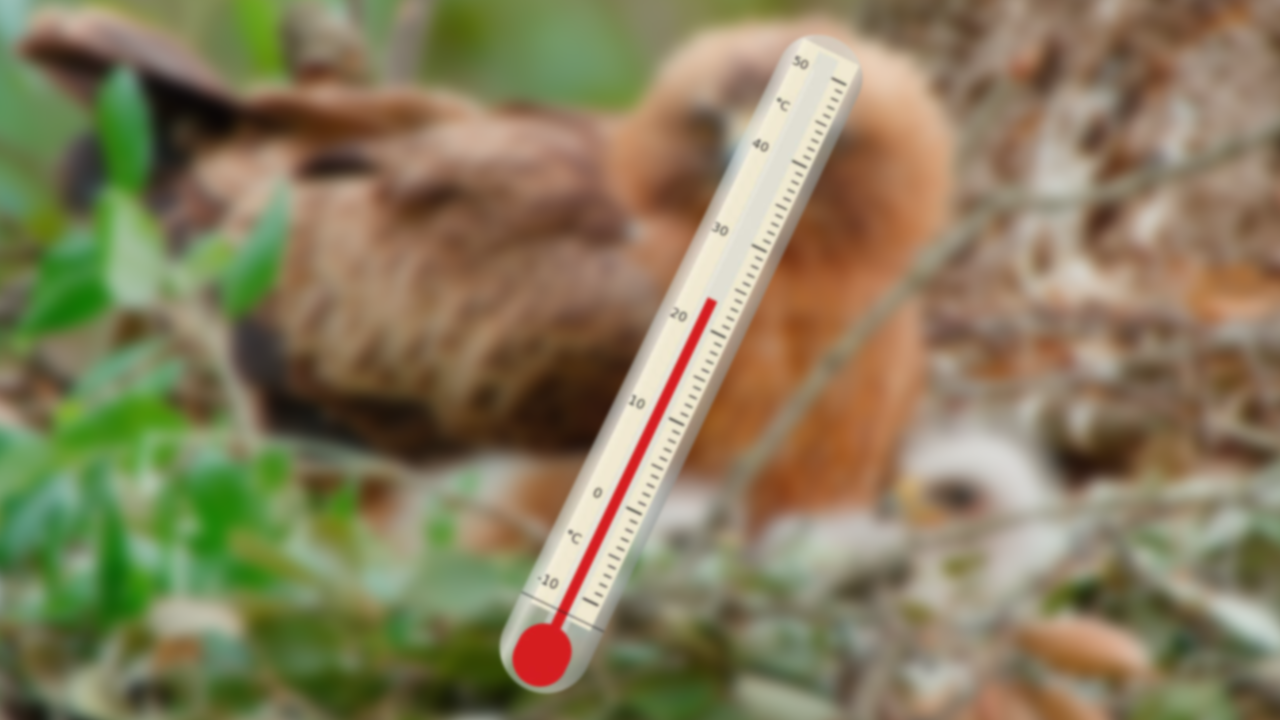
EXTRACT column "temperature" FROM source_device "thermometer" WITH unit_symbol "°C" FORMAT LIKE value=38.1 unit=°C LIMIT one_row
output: value=23 unit=°C
